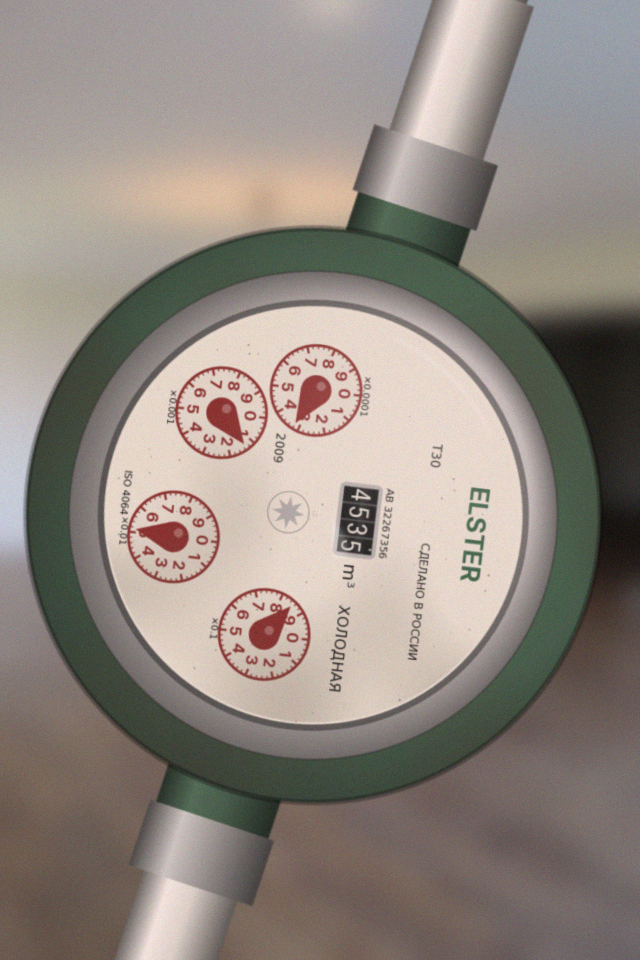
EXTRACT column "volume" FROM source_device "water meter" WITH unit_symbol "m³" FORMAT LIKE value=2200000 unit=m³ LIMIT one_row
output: value=4534.8513 unit=m³
